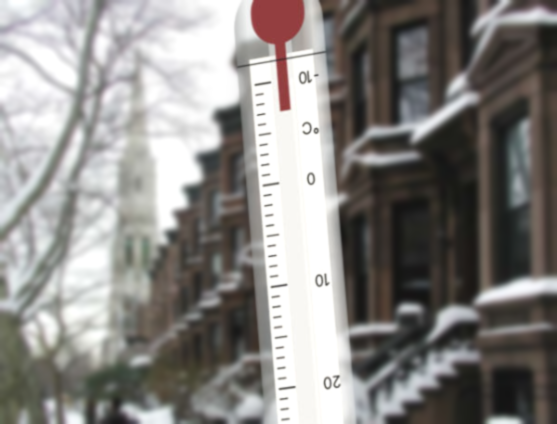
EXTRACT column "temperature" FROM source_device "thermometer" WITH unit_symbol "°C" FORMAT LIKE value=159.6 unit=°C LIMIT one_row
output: value=-7 unit=°C
